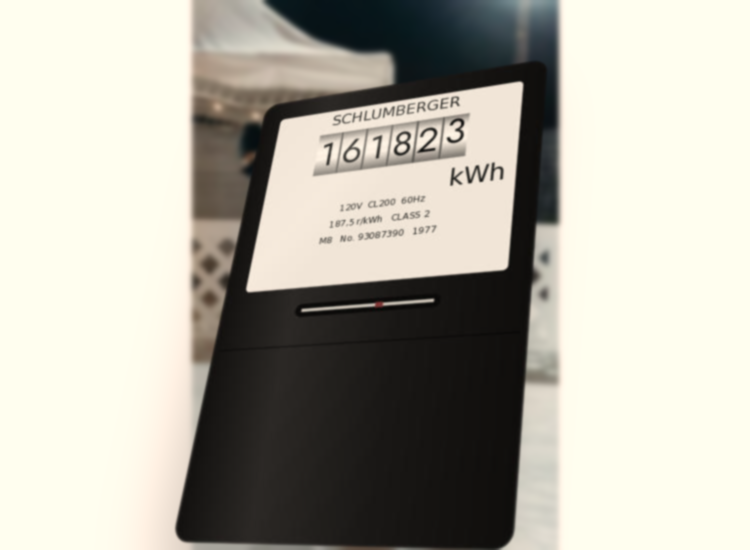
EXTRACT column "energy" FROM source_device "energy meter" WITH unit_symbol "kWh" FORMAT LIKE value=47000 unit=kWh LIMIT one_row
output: value=161823 unit=kWh
